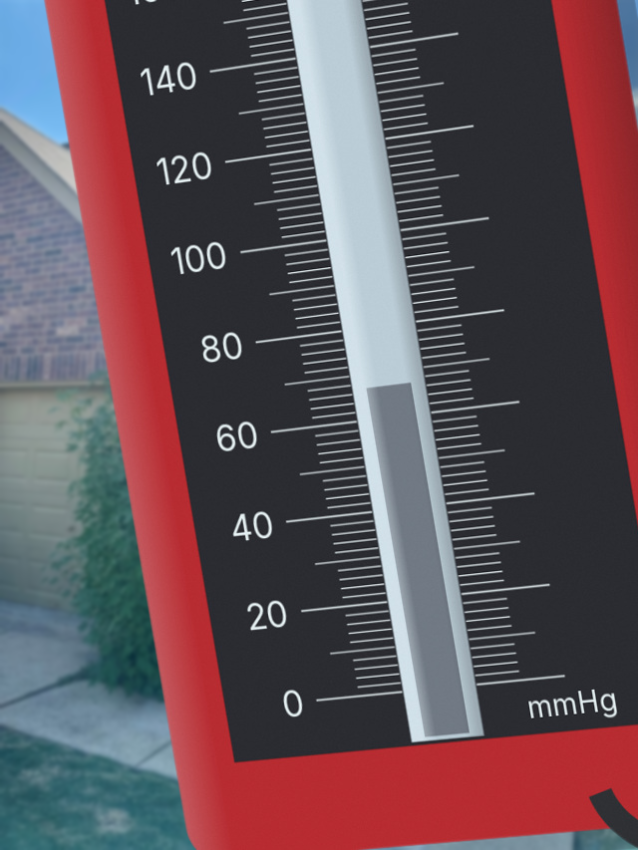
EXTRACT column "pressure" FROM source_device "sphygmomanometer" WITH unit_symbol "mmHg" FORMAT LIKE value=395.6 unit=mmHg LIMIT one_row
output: value=67 unit=mmHg
